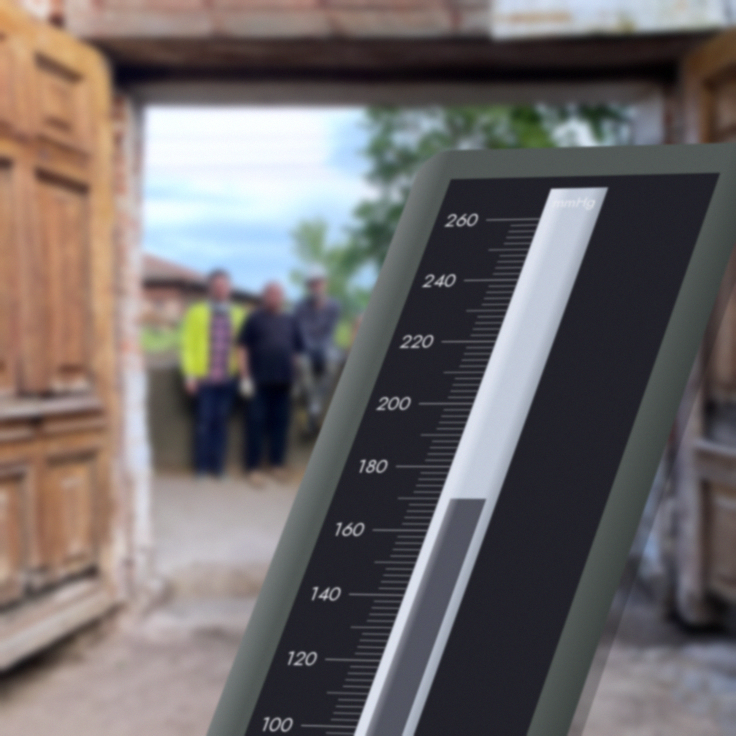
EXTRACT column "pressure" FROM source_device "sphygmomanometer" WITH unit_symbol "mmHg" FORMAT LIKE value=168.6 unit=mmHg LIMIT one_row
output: value=170 unit=mmHg
